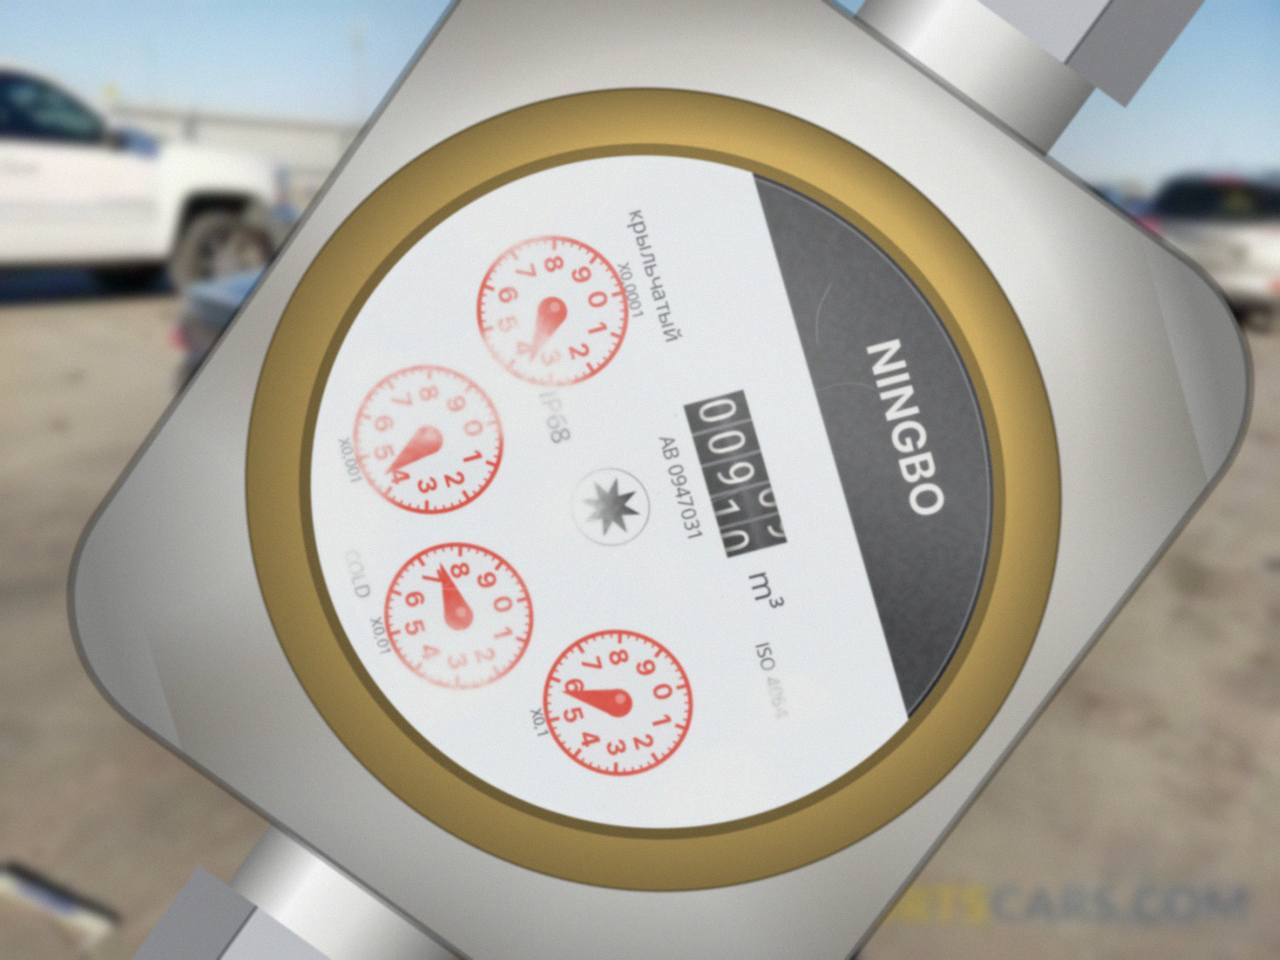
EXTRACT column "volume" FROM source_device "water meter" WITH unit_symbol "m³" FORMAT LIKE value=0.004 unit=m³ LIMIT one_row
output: value=909.5743 unit=m³
